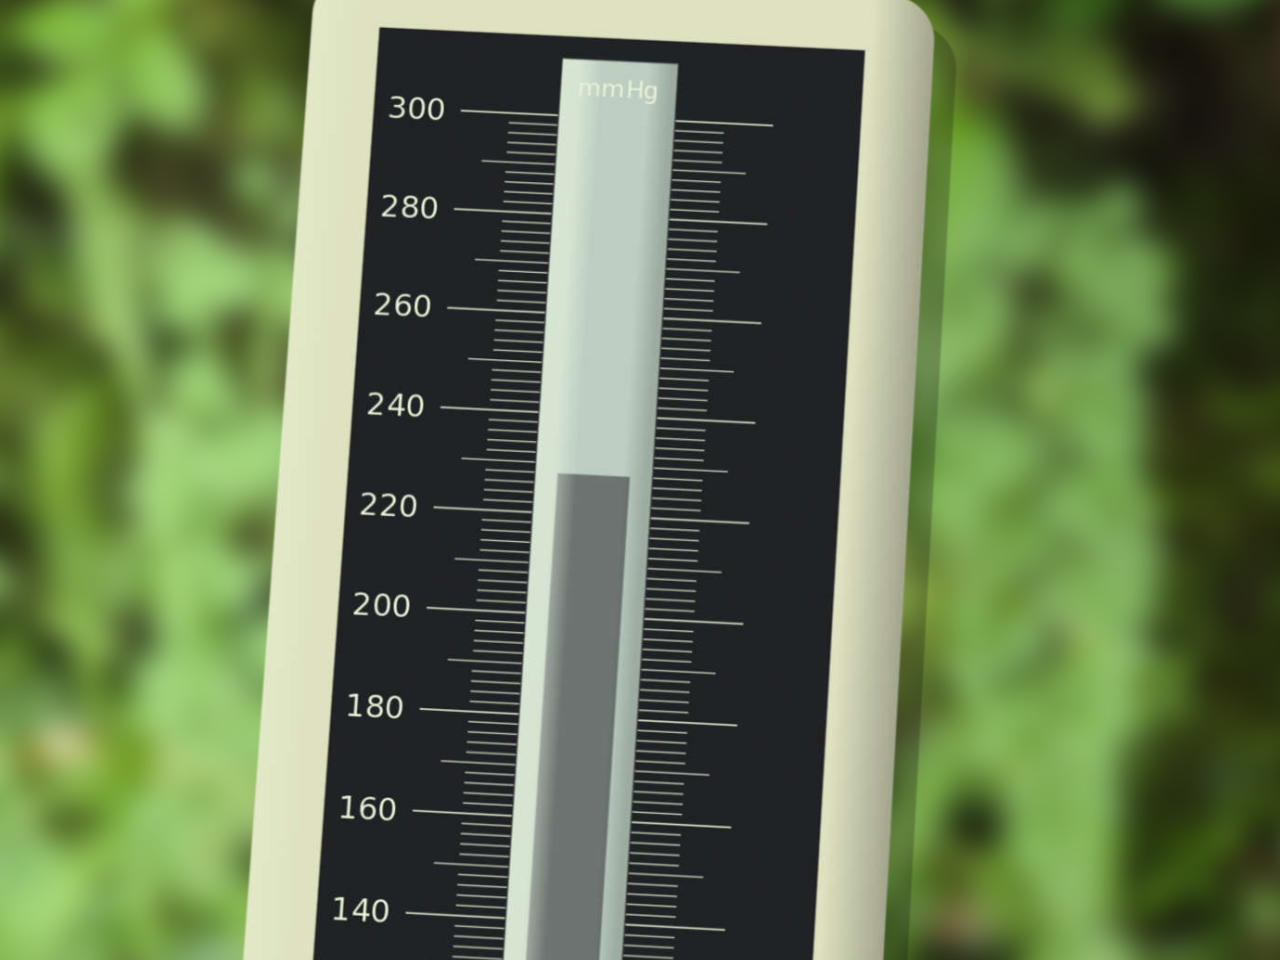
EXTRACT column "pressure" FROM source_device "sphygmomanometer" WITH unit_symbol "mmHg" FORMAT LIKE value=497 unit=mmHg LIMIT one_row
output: value=228 unit=mmHg
